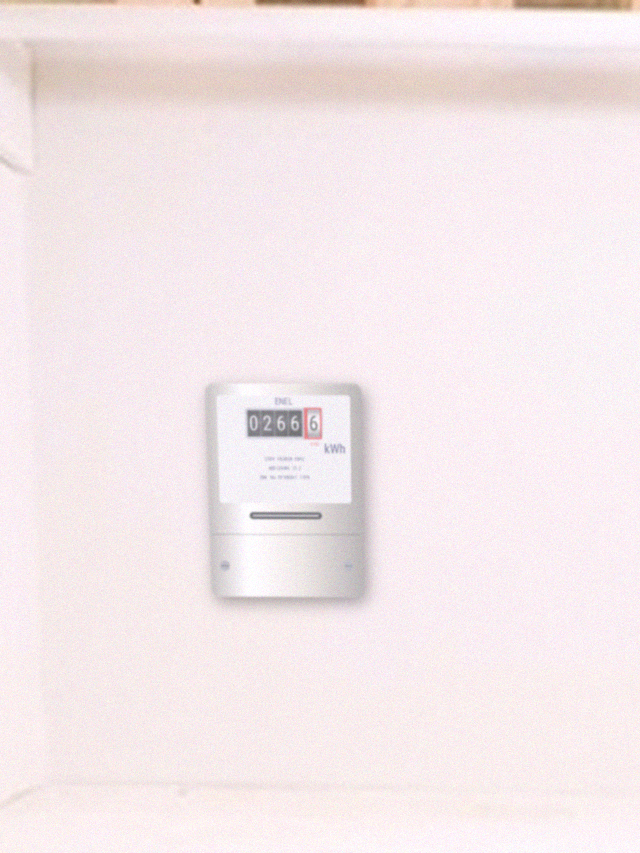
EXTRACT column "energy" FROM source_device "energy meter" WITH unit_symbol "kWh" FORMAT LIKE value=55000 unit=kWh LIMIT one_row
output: value=266.6 unit=kWh
